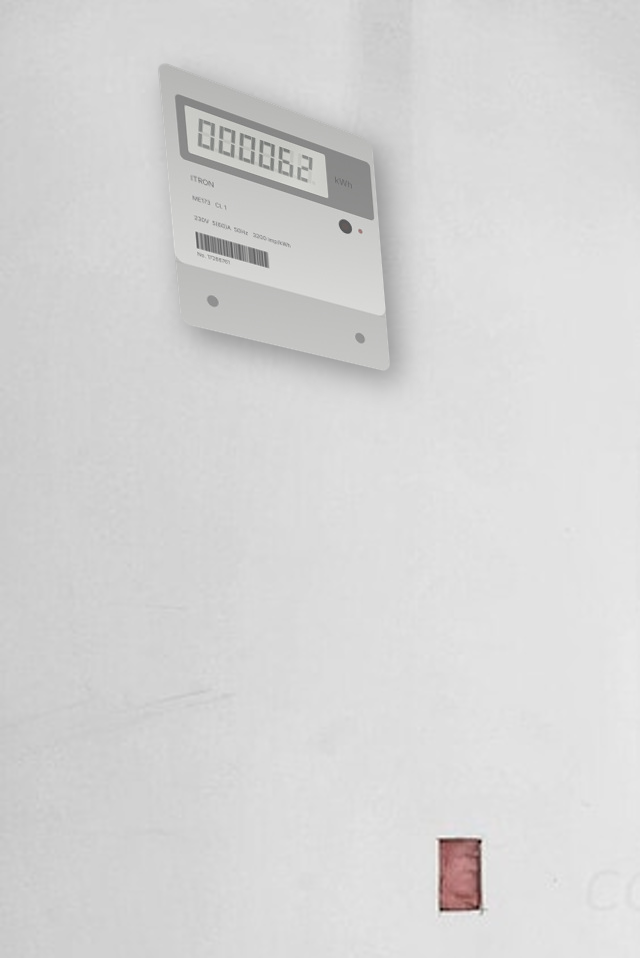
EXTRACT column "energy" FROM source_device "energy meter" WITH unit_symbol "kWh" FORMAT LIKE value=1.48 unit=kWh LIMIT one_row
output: value=62 unit=kWh
